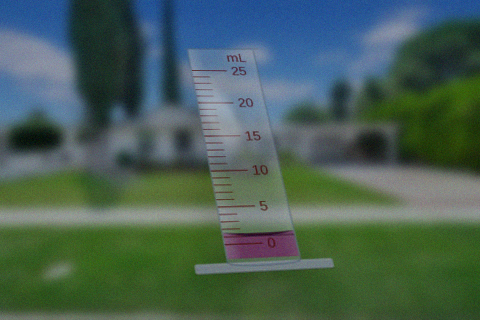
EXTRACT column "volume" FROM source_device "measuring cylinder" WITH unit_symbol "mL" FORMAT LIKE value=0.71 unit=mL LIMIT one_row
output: value=1 unit=mL
